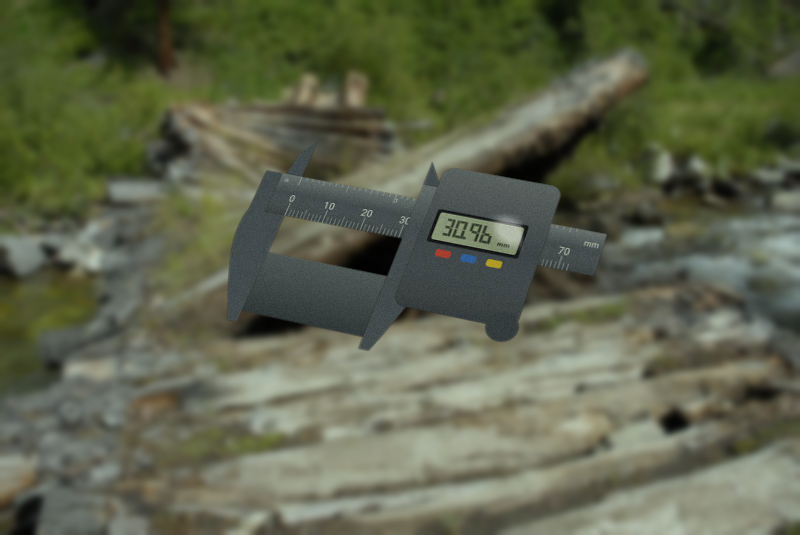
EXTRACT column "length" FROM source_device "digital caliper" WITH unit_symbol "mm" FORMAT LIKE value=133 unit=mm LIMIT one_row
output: value=30.96 unit=mm
